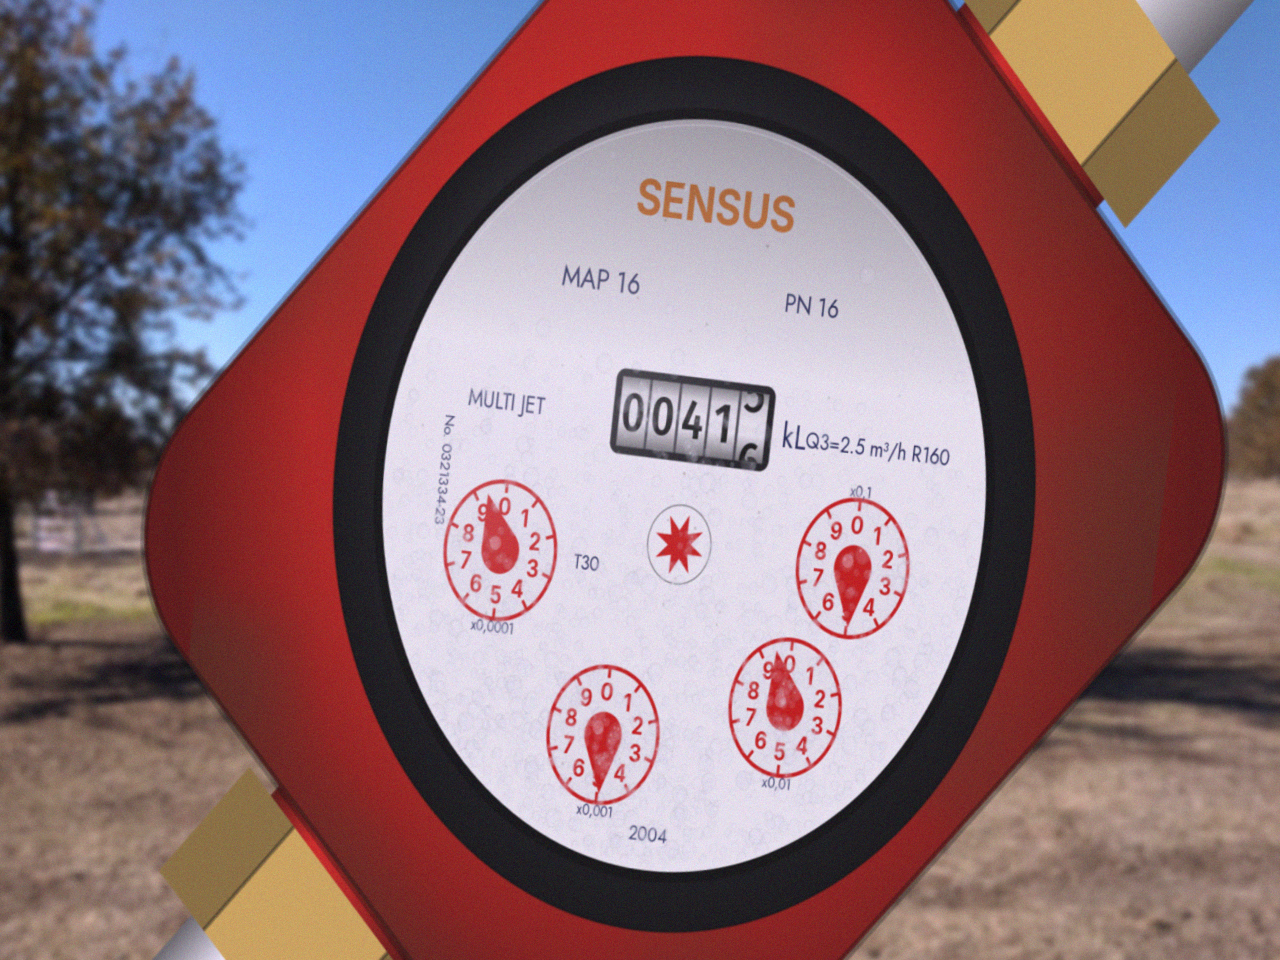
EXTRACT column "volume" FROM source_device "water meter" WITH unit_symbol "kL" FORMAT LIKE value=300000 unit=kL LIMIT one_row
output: value=415.4949 unit=kL
